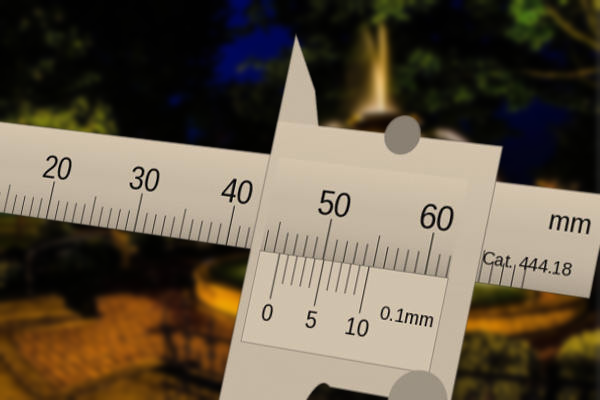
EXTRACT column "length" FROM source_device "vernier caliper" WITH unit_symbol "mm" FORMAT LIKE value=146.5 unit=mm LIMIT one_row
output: value=45.6 unit=mm
